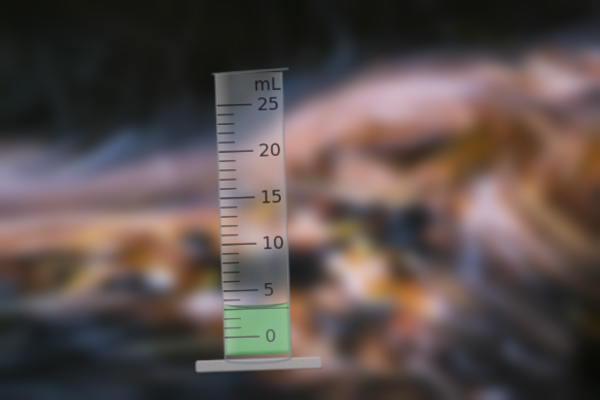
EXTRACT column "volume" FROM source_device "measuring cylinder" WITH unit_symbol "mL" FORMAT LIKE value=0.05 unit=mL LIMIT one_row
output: value=3 unit=mL
